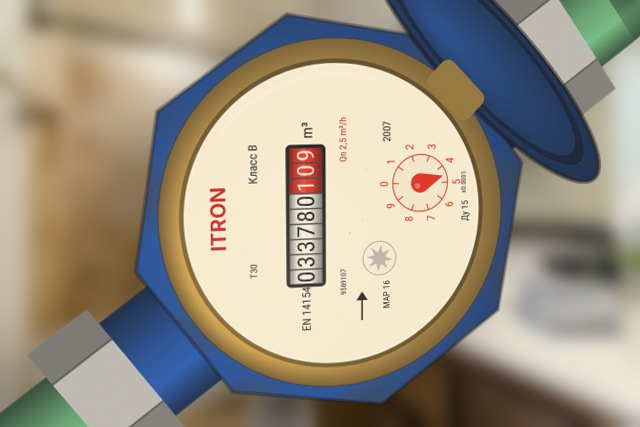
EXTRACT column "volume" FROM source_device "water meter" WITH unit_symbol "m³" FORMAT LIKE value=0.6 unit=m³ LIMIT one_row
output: value=33780.1094 unit=m³
